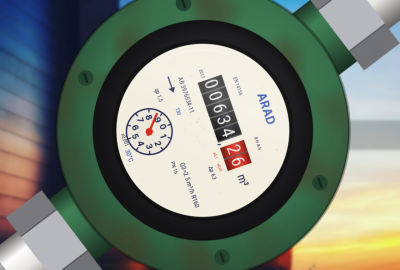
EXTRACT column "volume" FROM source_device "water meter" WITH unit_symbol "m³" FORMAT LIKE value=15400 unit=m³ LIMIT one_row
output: value=634.268 unit=m³
